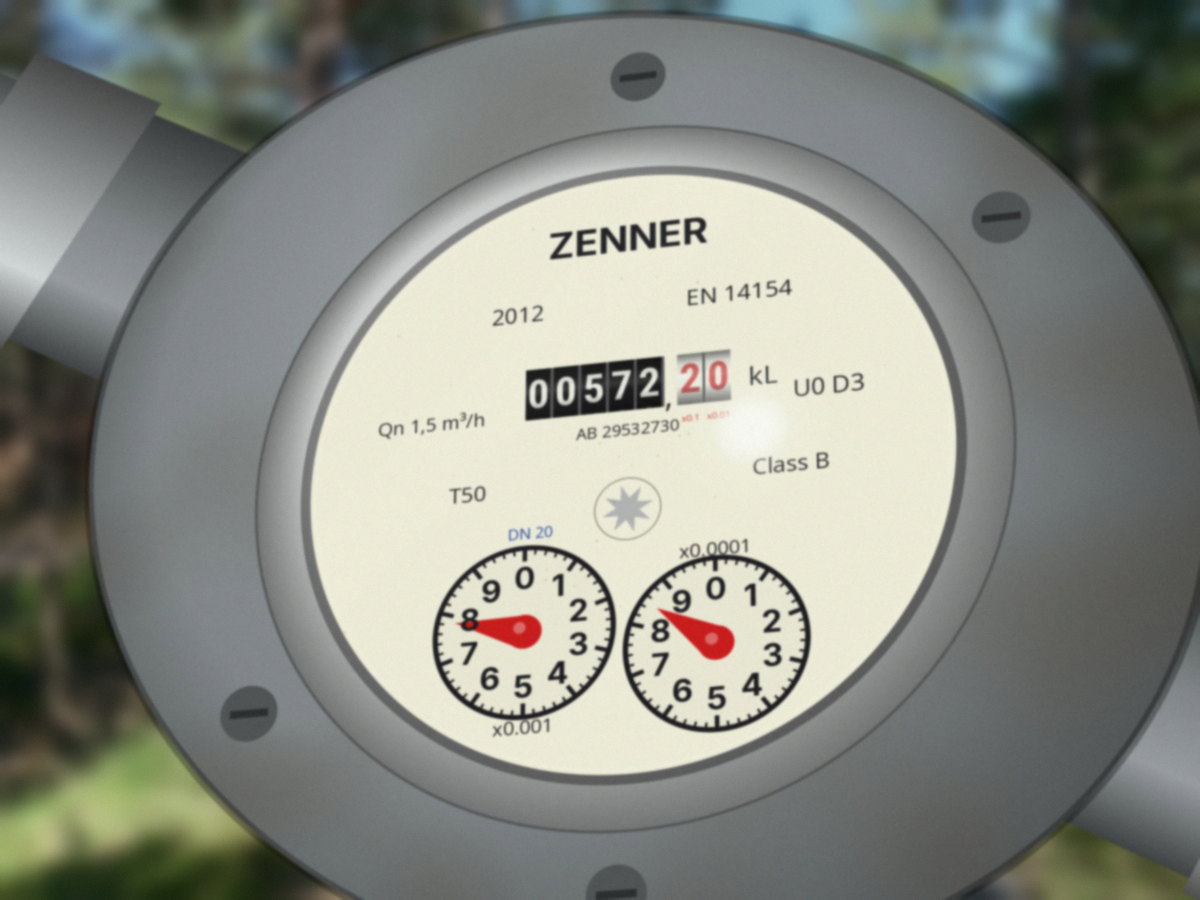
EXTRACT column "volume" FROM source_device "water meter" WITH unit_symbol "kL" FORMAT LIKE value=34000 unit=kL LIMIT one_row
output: value=572.2078 unit=kL
